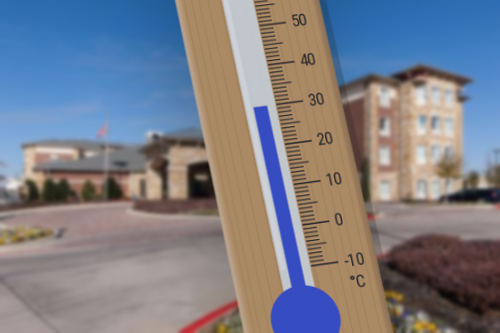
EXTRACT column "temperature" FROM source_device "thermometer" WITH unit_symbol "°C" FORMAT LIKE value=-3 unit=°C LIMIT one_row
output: value=30 unit=°C
